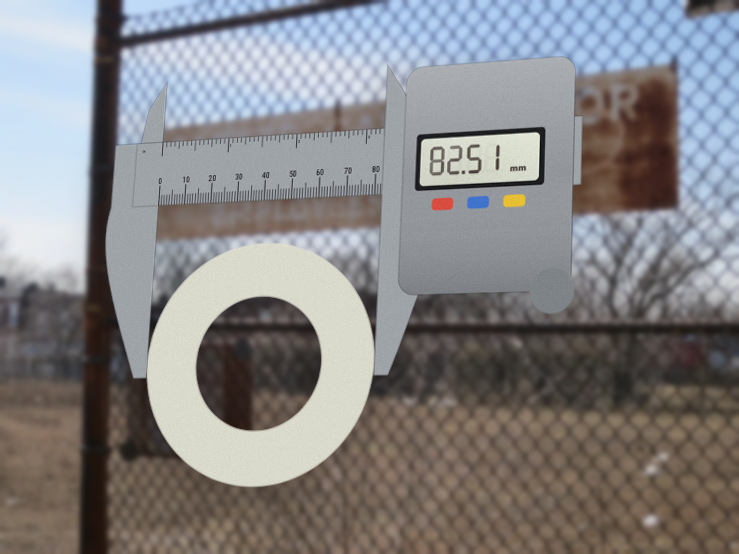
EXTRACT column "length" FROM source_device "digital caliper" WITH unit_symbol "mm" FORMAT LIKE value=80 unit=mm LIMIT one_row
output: value=82.51 unit=mm
